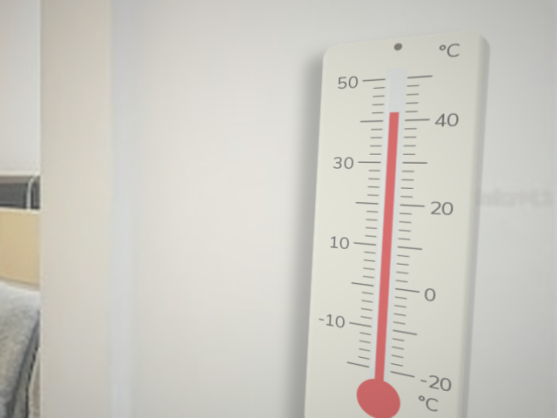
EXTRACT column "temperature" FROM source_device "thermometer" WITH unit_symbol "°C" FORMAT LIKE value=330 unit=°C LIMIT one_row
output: value=42 unit=°C
